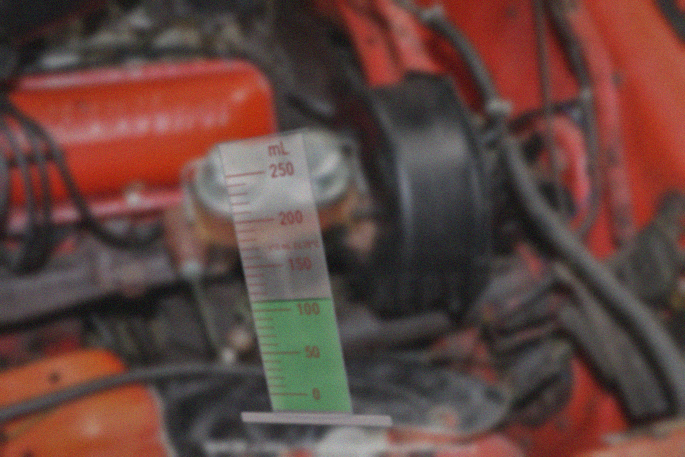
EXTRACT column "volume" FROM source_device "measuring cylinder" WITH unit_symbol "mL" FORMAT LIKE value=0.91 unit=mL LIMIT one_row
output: value=110 unit=mL
